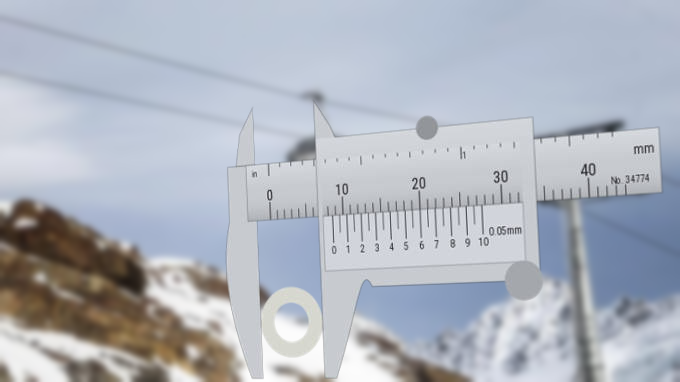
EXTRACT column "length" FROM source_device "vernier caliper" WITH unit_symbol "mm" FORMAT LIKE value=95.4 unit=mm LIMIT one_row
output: value=8.6 unit=mm
